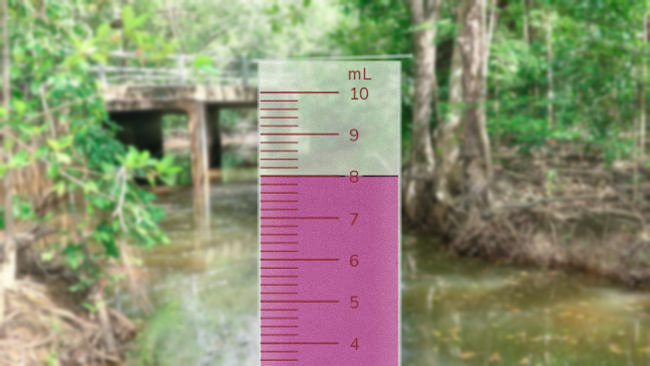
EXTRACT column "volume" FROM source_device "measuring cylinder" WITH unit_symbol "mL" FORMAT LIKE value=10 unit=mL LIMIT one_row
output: value=8 unit=mL
